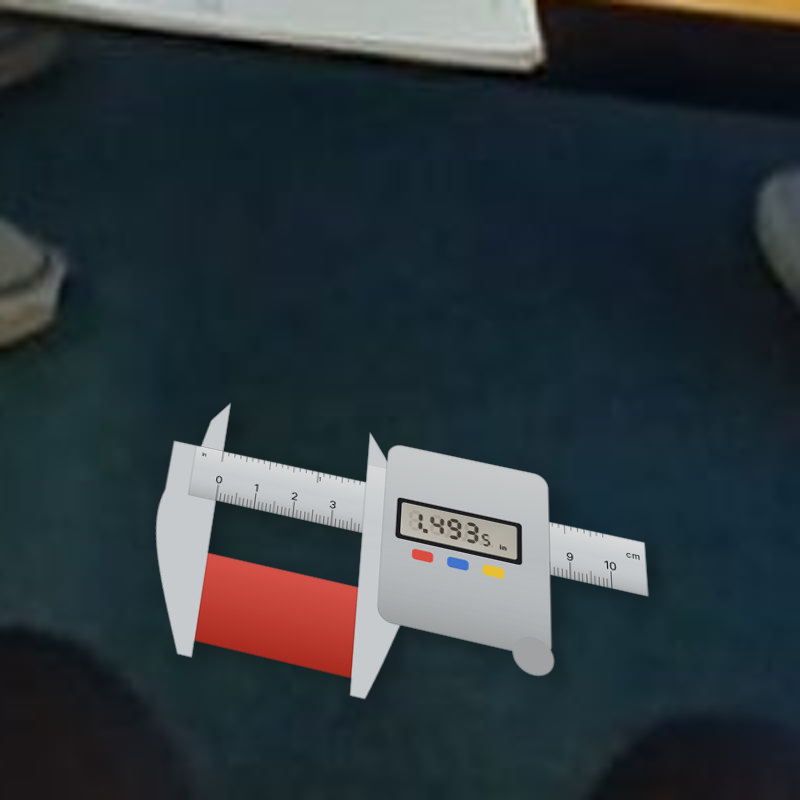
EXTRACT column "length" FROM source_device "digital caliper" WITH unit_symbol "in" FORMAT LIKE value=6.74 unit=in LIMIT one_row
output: value=1.4935 unit=in
